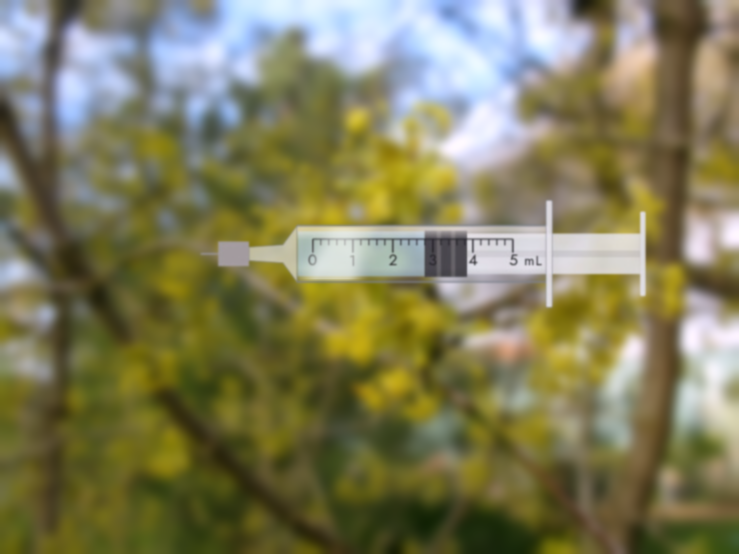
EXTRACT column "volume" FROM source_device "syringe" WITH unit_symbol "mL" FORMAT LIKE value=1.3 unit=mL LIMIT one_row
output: value=2.8 unit=mL
